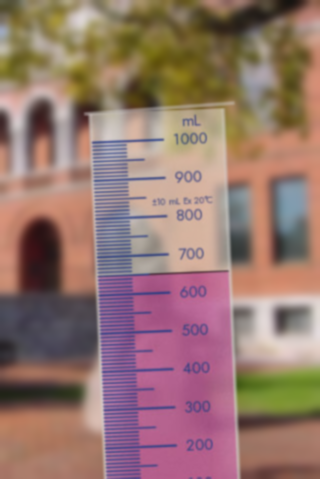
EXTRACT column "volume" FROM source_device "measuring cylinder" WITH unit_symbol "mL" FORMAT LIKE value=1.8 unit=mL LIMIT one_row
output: value=650 unit=mL
